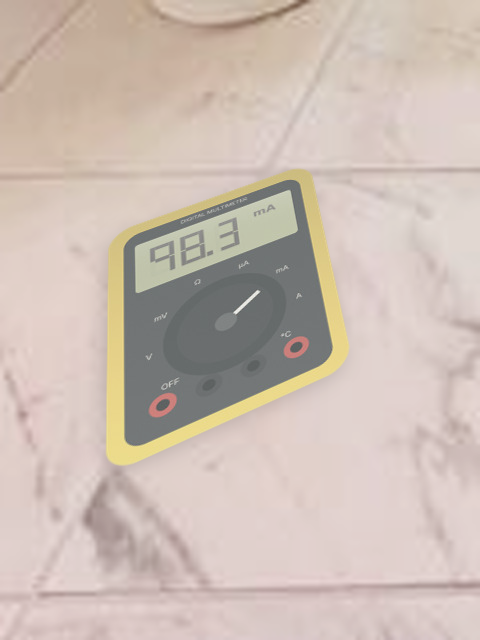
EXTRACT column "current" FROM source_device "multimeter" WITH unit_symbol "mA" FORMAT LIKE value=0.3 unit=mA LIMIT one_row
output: value=98.3 unit=mA
